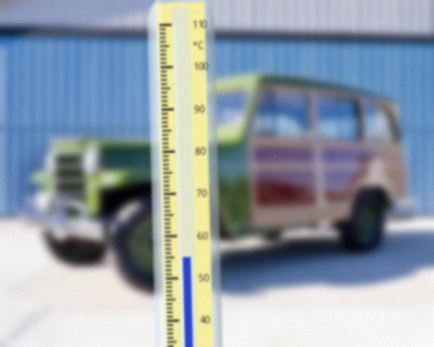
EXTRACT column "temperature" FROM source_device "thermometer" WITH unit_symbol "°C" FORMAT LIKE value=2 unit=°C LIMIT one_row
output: value=55 unit=°C
